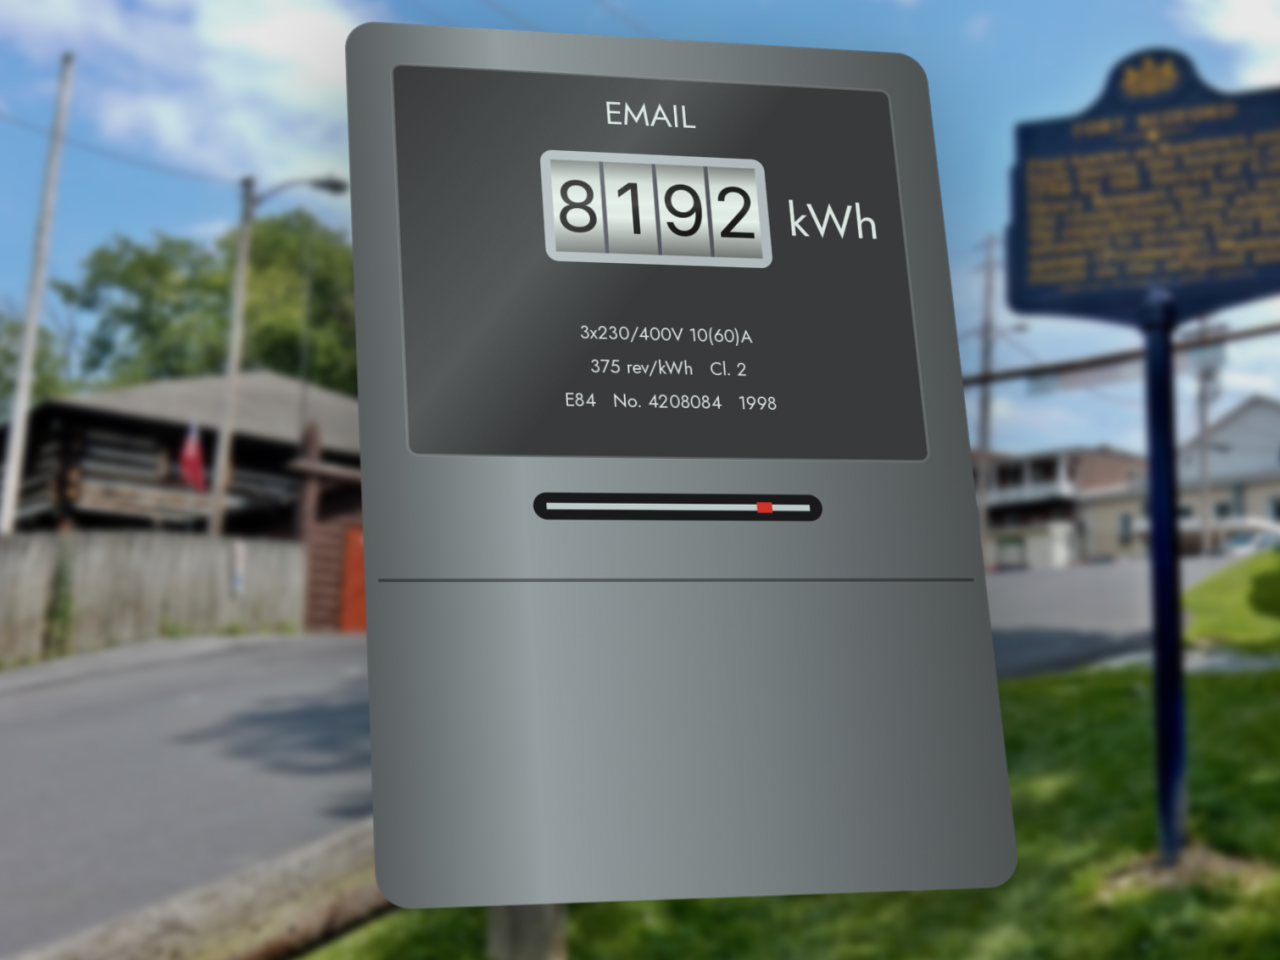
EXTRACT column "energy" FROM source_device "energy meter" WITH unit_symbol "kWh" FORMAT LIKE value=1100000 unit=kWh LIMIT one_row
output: value=8192 unit=kWh
